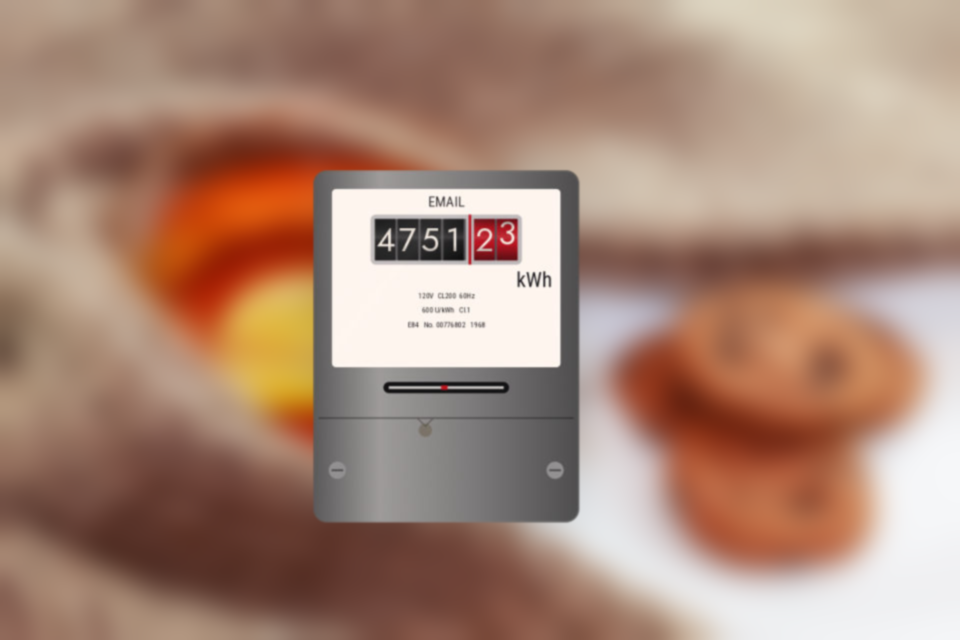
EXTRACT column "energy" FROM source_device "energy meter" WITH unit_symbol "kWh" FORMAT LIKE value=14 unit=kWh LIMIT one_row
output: value=4751.23 unit=kWh
